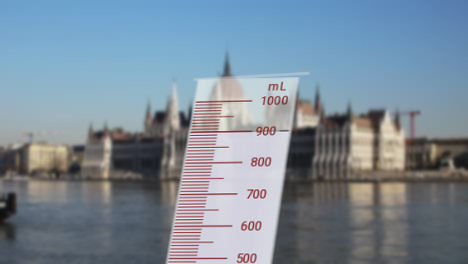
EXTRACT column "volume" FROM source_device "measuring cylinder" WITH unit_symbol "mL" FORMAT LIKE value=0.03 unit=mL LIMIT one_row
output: value=900 unit=mL
